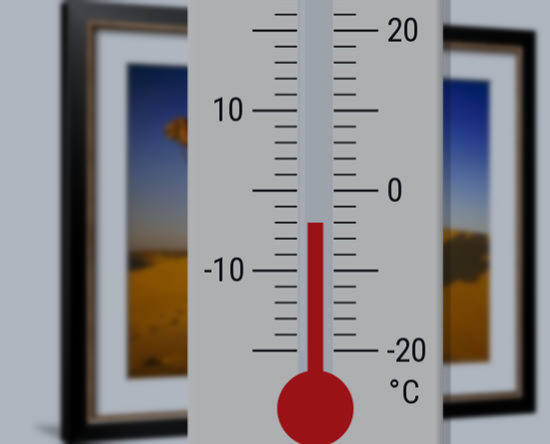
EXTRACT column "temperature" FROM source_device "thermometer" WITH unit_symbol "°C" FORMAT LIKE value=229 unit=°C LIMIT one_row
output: value=-4 unit=°C
